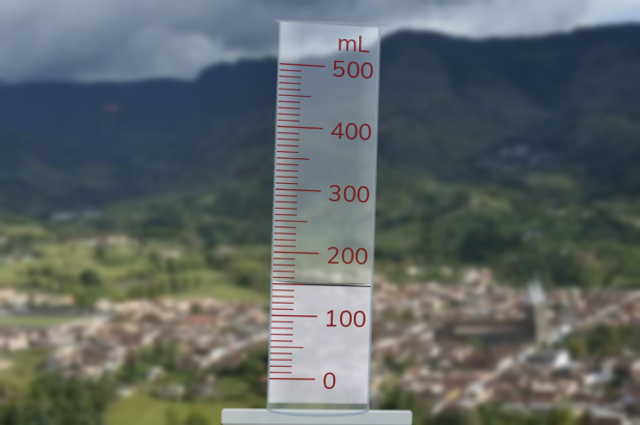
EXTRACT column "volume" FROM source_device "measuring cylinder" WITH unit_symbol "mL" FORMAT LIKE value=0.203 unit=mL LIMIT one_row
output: value=150 unit=mL
